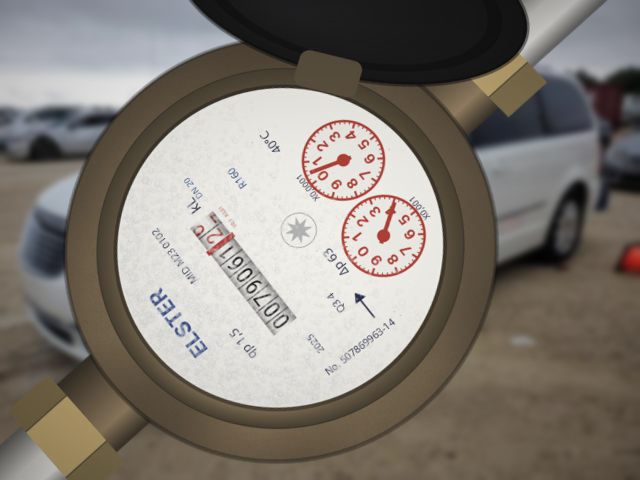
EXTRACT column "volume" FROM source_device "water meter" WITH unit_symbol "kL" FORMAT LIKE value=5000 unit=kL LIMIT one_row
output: value=79061.2640 unit=kL
